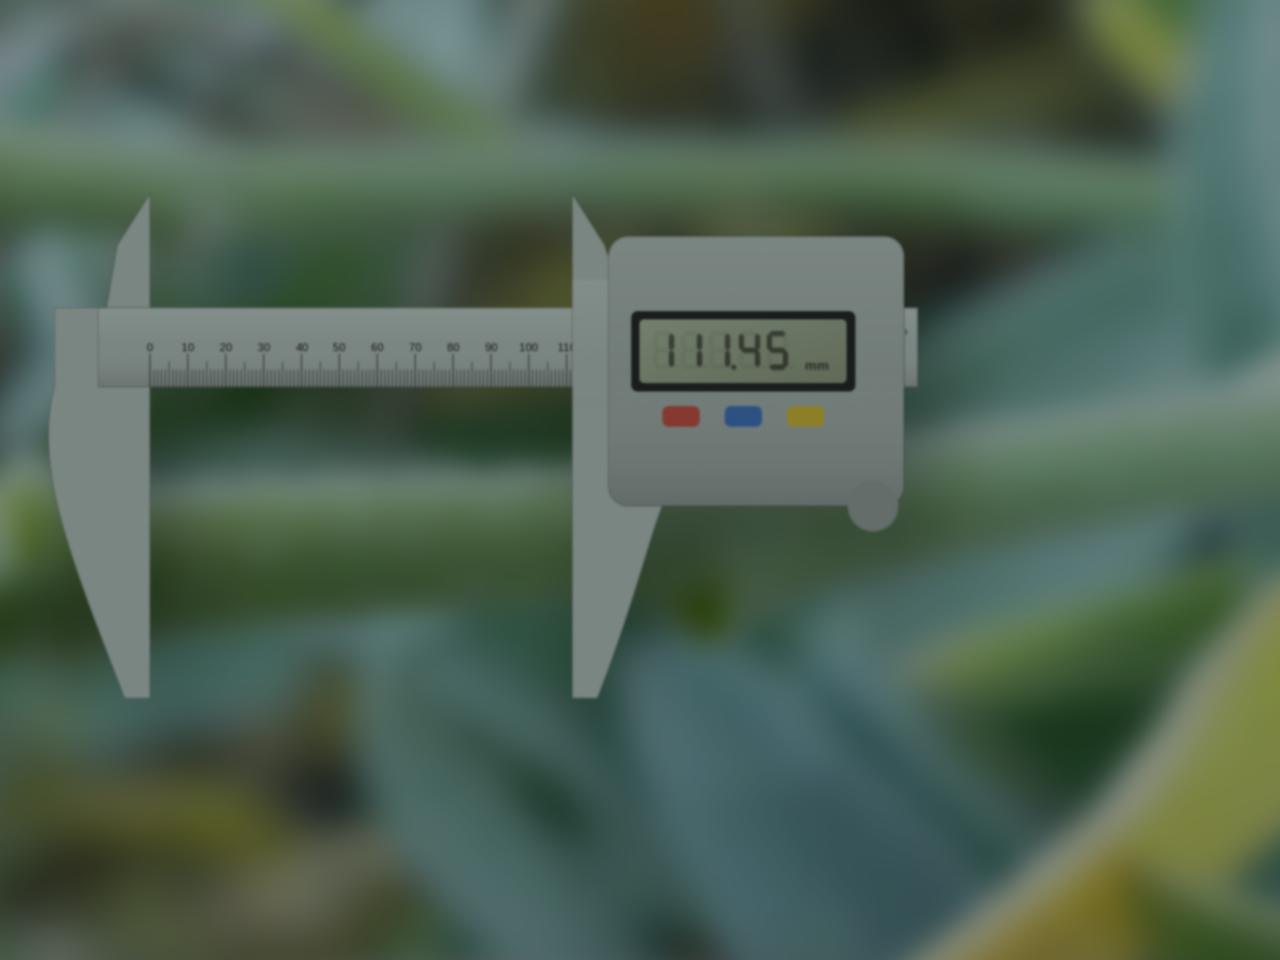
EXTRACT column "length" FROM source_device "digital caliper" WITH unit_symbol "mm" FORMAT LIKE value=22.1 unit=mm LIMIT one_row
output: value=111.45 unit=mm
